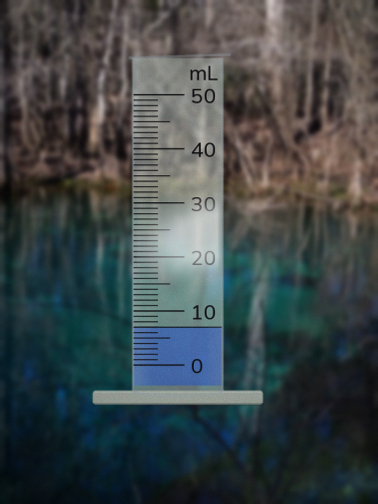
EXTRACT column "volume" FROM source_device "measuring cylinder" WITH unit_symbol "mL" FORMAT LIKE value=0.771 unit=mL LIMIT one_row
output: value=7 unit=mL
